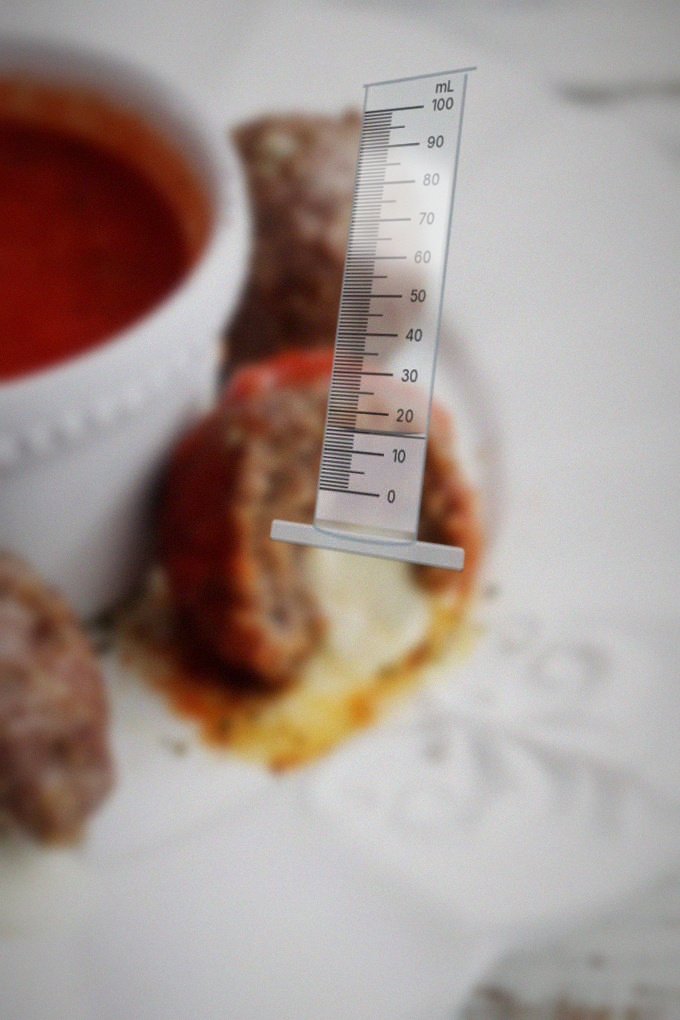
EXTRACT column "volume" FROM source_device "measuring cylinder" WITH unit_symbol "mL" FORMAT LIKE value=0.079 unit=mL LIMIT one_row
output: value=15 unit=mL
